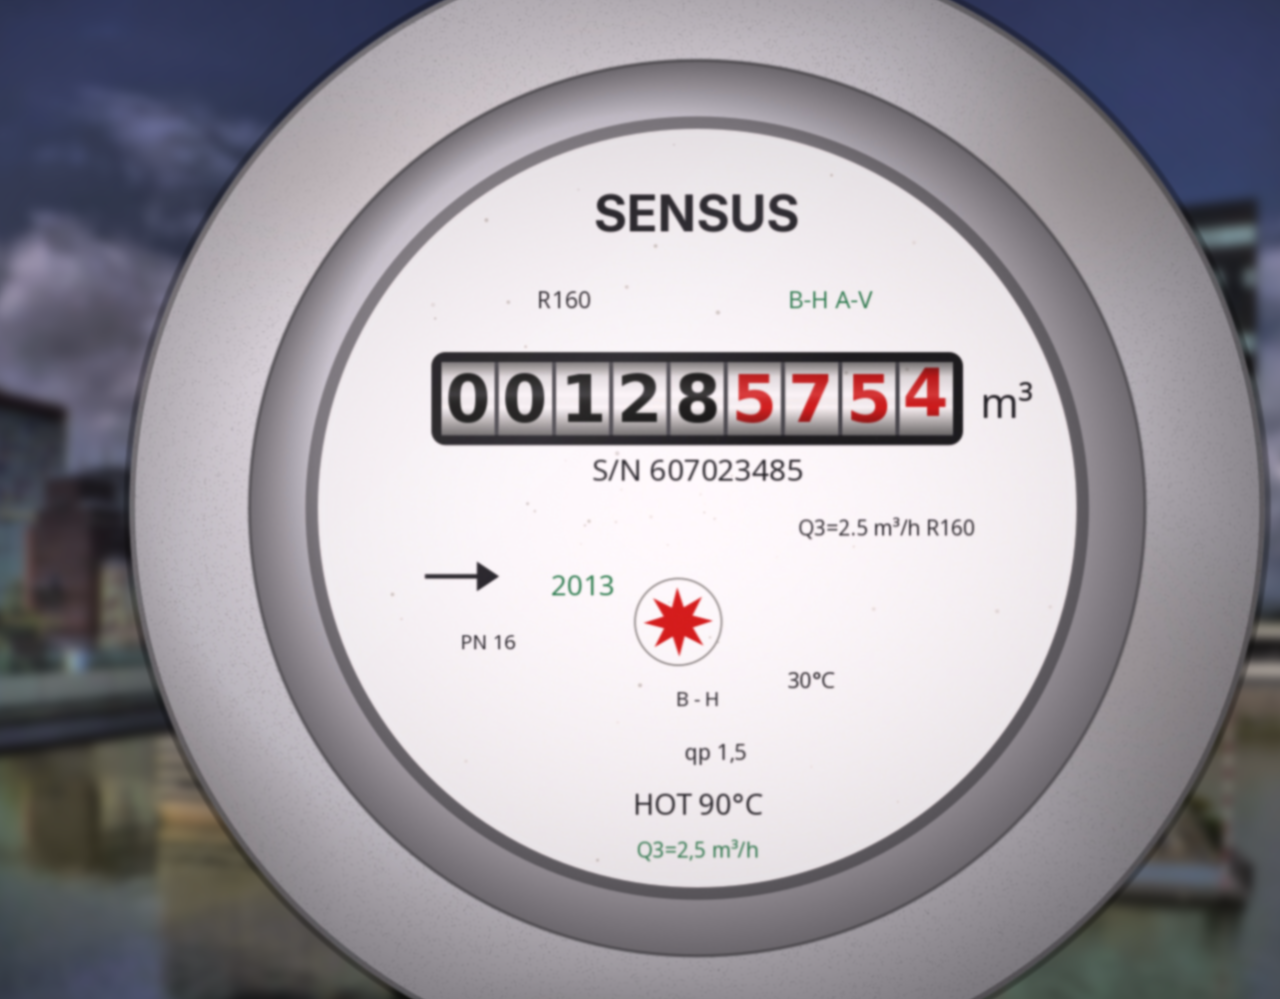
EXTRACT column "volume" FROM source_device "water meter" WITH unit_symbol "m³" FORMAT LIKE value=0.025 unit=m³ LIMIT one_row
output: value=128.5754 unit=m³
